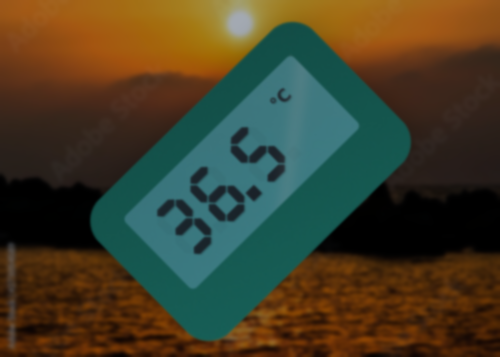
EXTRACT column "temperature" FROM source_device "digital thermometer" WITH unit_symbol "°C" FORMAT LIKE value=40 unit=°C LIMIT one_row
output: value=36.5 unit=°C
